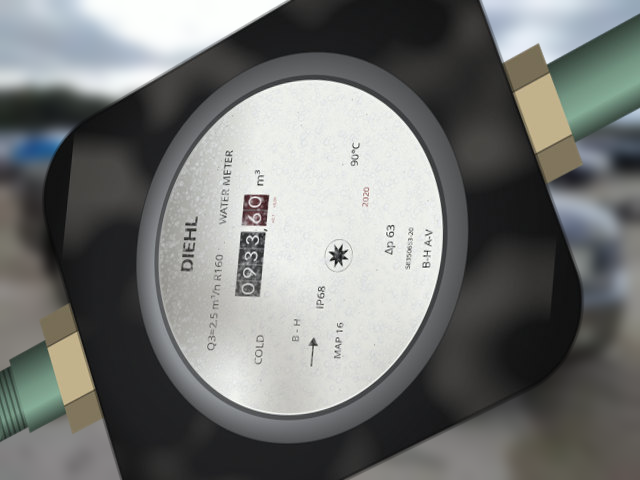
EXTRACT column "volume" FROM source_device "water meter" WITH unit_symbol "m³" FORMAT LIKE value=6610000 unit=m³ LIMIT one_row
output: value=933.60 unit=m³
